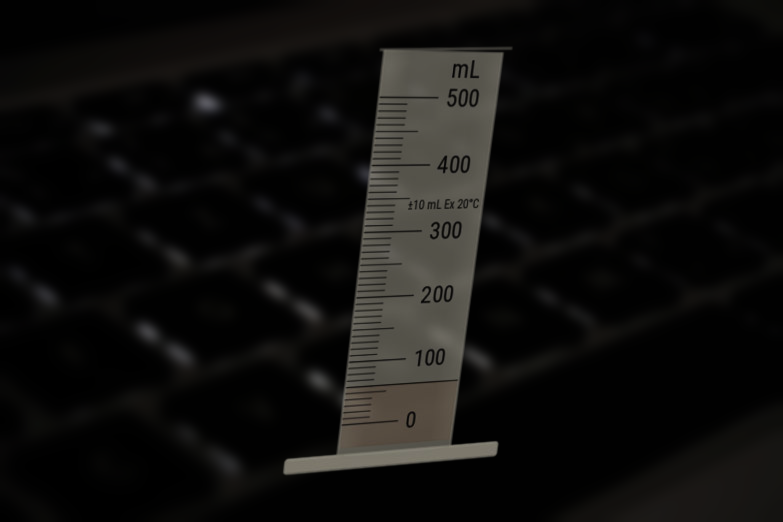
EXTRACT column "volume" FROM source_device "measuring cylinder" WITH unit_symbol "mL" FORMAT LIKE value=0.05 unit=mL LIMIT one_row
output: value=60 unit=mL
